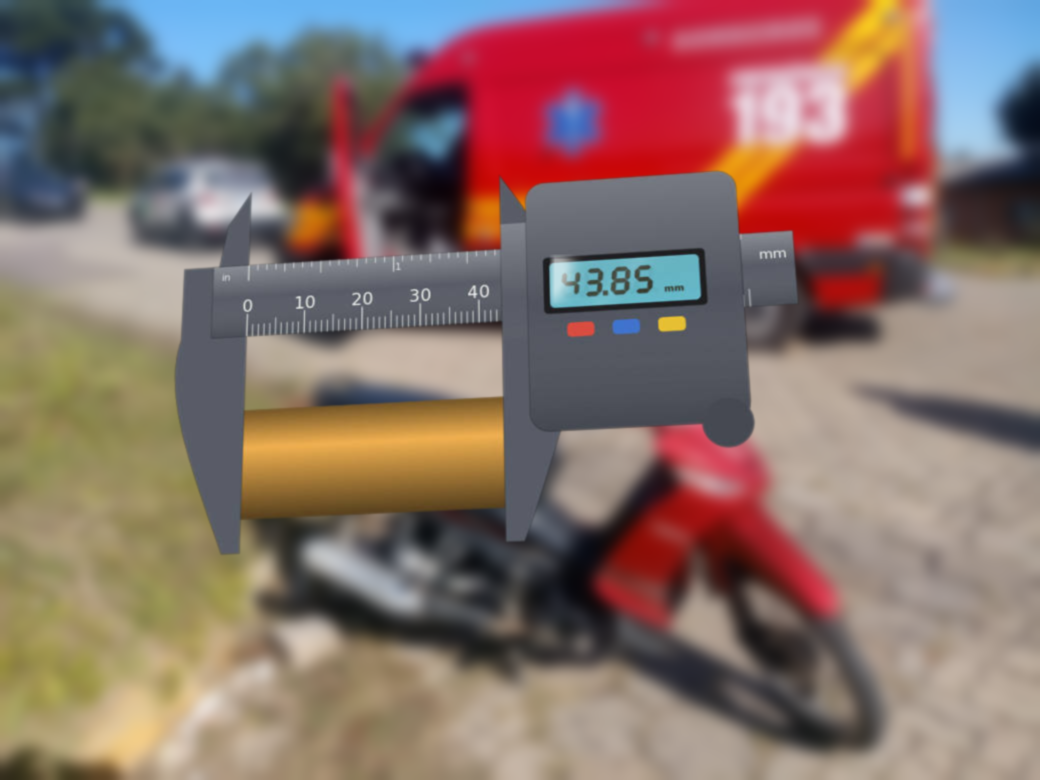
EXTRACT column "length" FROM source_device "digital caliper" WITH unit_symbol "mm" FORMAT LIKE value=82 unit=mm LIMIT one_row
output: value=43.85 unit=mm
